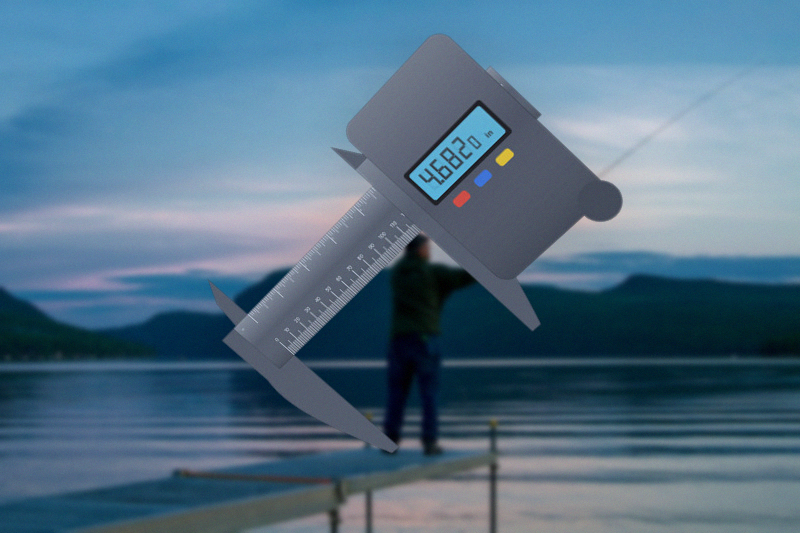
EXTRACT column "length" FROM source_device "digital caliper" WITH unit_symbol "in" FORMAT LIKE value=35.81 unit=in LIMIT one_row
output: value=4.6820 unit=in
